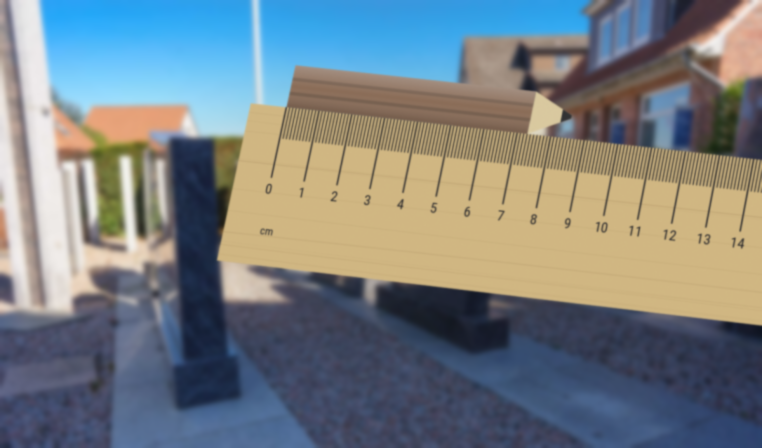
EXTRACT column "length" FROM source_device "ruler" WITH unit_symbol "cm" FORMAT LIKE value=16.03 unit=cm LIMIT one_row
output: value=8.5 unit=cm
